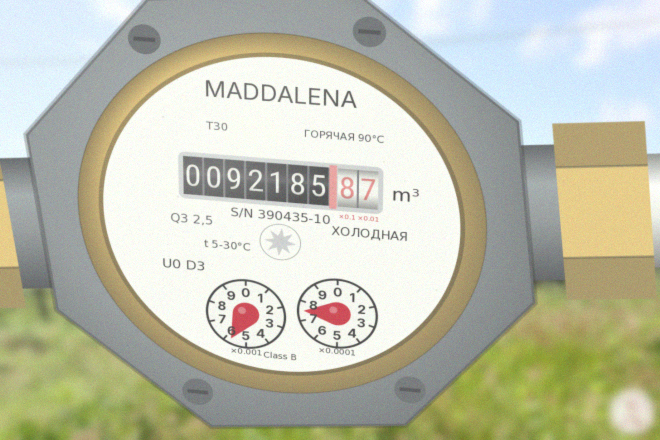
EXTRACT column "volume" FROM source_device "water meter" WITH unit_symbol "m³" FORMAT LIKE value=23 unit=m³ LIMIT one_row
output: value=92185.8757 unit=m³
